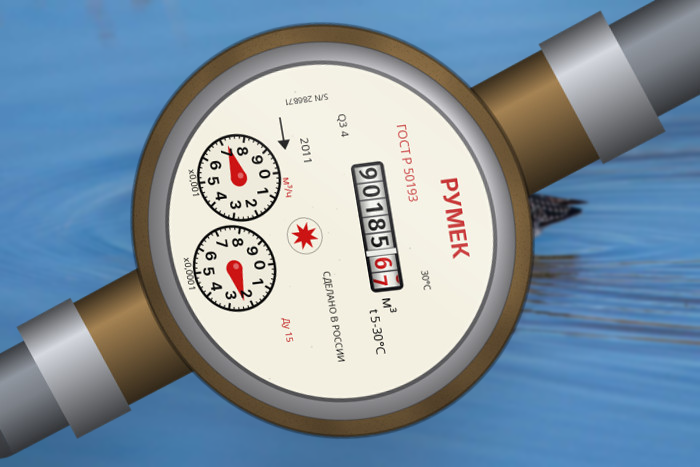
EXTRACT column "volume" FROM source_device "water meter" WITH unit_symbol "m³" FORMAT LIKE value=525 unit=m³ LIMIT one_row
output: value=90185.6672 unit=m³
